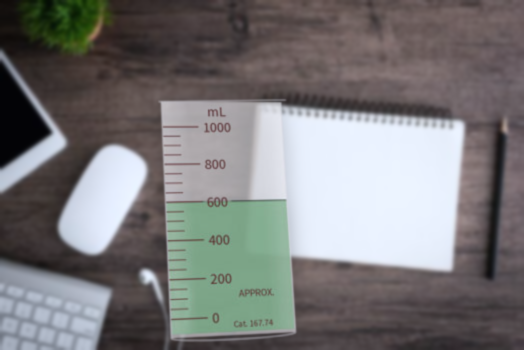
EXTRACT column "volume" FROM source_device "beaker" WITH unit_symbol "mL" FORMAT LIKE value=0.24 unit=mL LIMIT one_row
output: value=600 unit=mL
